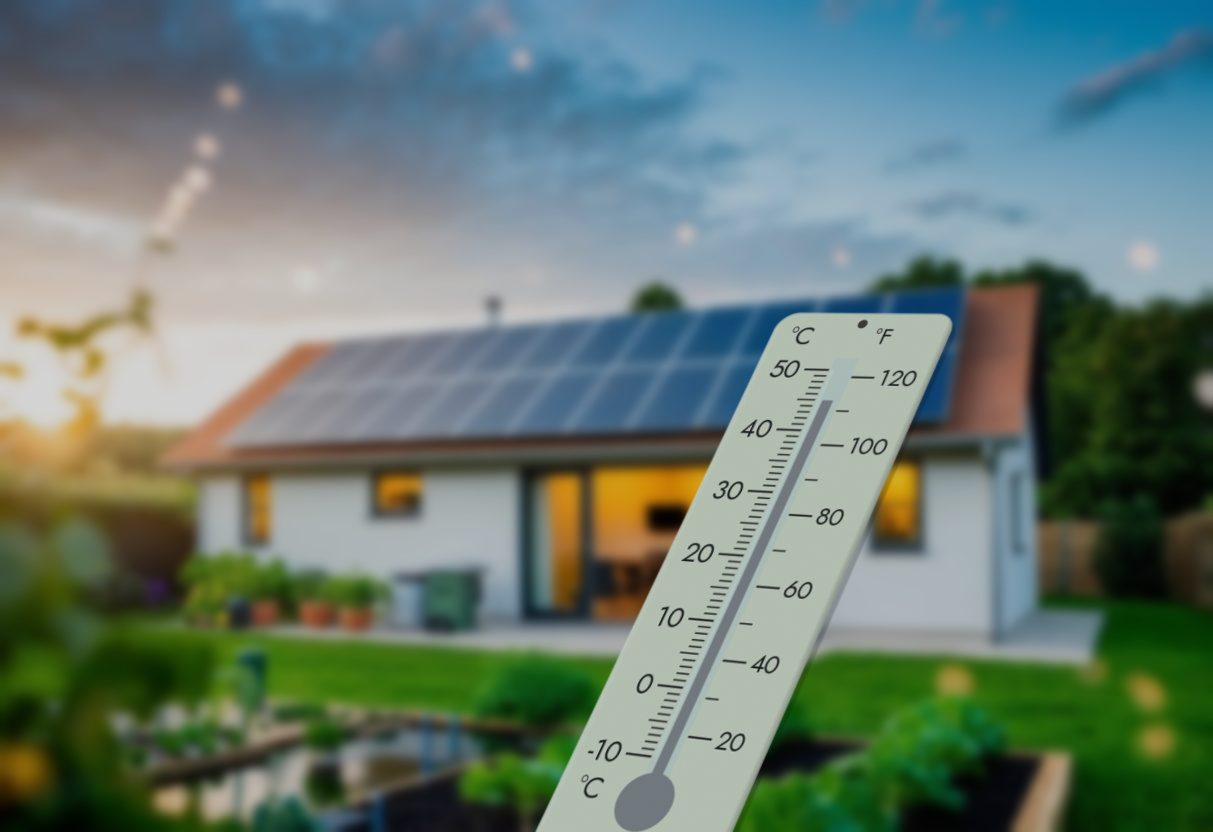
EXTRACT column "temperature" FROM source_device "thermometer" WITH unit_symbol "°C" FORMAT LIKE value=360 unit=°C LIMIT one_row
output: value=45 unit=°C
